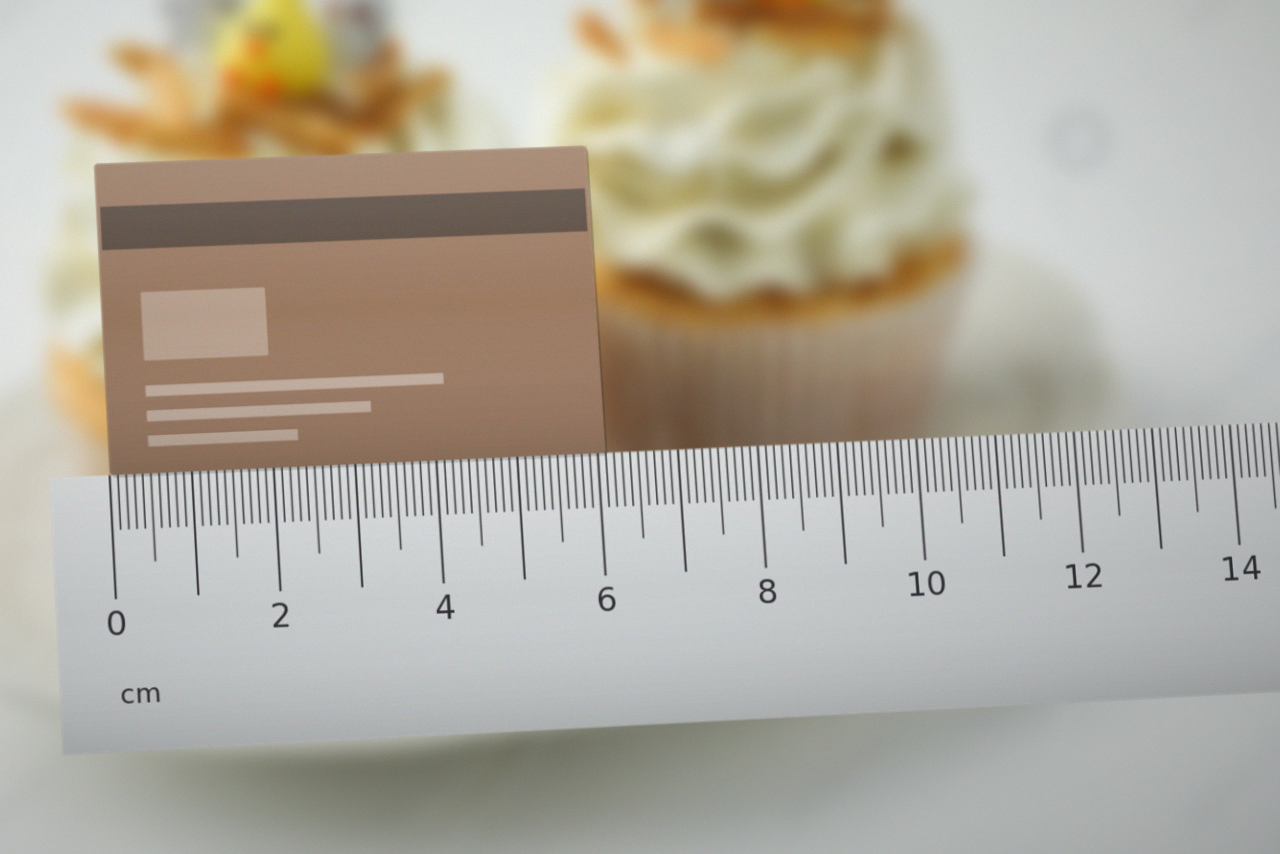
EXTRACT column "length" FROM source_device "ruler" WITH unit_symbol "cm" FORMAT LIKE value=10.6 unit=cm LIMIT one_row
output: value=6.1 unit=cm
